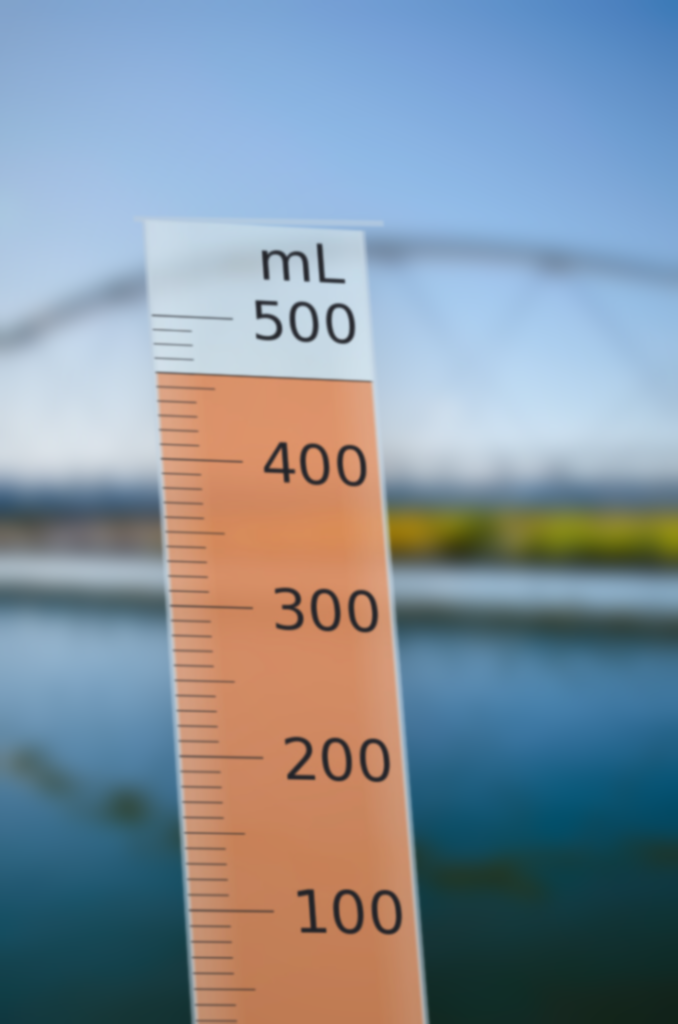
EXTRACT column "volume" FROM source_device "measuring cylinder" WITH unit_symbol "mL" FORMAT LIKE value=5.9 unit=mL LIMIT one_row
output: value=460 unit=mL
